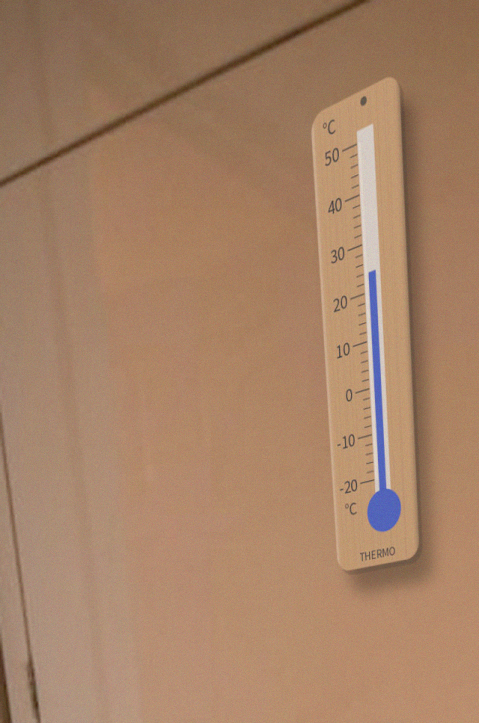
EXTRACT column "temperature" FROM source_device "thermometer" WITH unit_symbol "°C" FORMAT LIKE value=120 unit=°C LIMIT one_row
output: value=24 unit=°C
